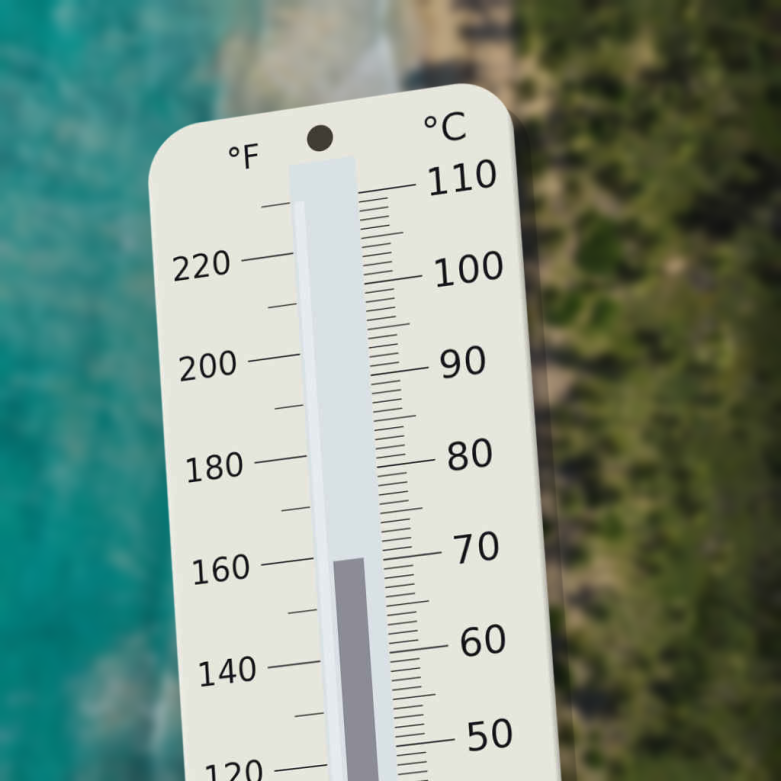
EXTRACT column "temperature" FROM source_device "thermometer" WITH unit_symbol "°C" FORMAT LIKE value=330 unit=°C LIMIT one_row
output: value=70.5 unit=°C
